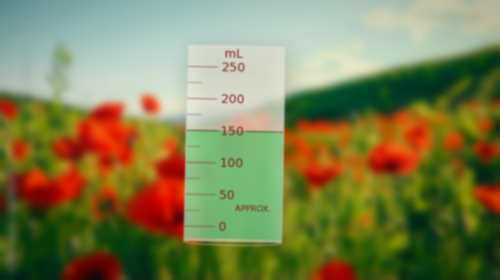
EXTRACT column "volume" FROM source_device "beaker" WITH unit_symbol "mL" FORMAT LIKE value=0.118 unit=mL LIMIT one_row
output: value=150 unit=mL
